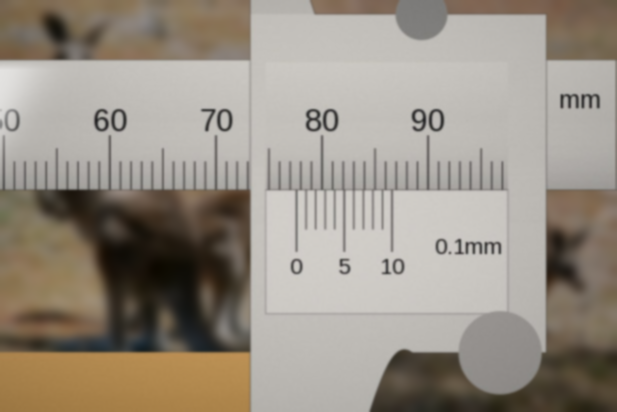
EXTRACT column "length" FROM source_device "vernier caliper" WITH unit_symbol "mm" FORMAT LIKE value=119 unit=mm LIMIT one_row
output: value=77.6 unit=mm
